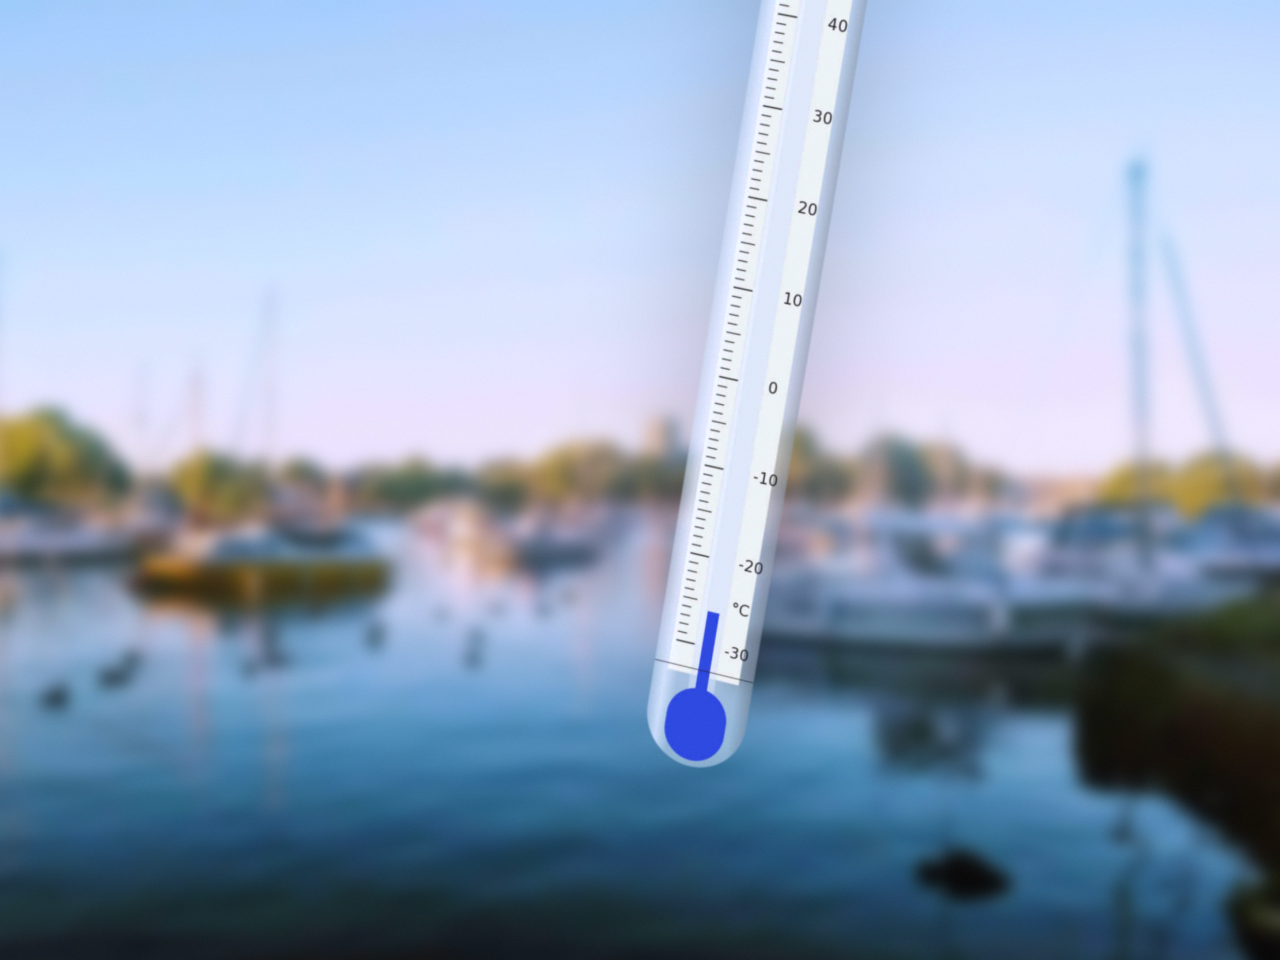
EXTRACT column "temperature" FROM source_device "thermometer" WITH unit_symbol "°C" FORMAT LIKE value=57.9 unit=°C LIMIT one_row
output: value=-26 unit=°C
